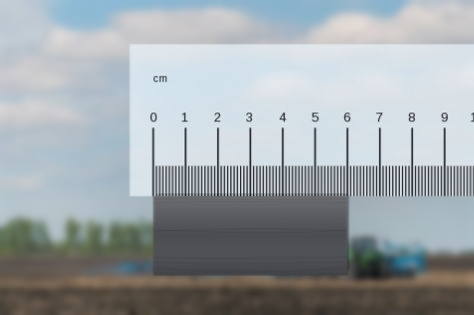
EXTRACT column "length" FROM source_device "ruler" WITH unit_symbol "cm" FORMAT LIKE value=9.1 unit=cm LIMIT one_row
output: value=6 unit=cm
